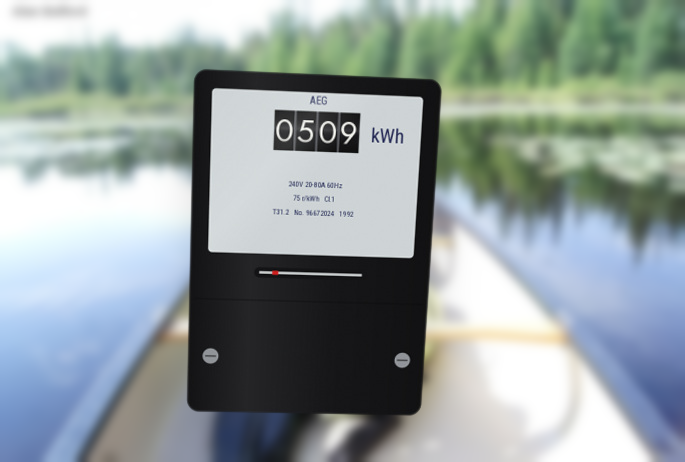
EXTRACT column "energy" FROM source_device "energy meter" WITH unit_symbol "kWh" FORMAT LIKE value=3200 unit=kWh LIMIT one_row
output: value=509 unit=kWh
